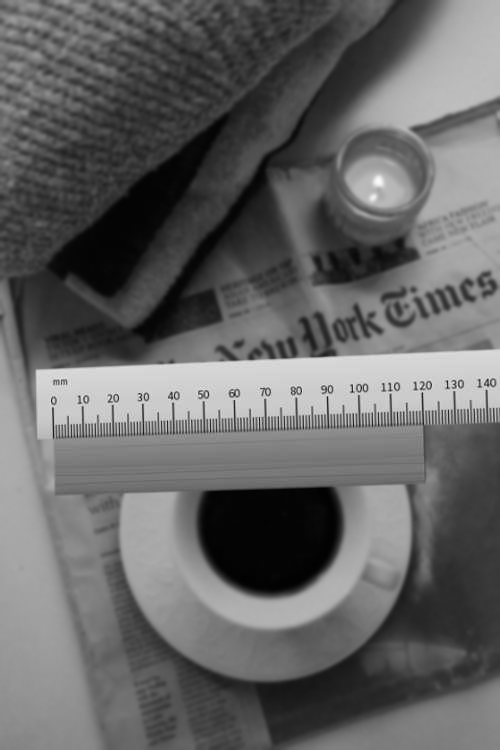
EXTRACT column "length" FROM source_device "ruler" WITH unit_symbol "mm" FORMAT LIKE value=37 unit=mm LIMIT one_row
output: value=120 unit=mm
